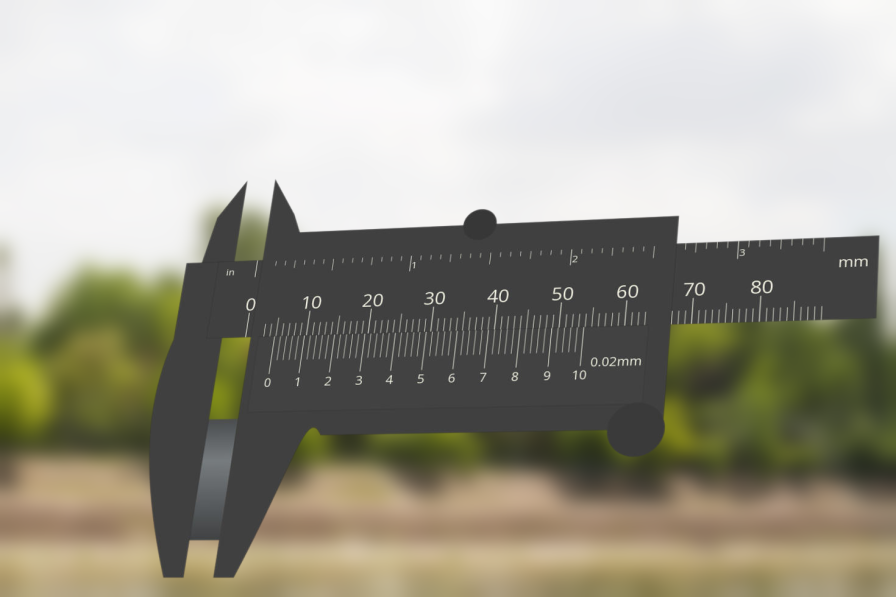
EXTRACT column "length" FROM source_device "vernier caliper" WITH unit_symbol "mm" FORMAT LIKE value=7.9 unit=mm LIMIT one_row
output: value=4.8 unit=mm
